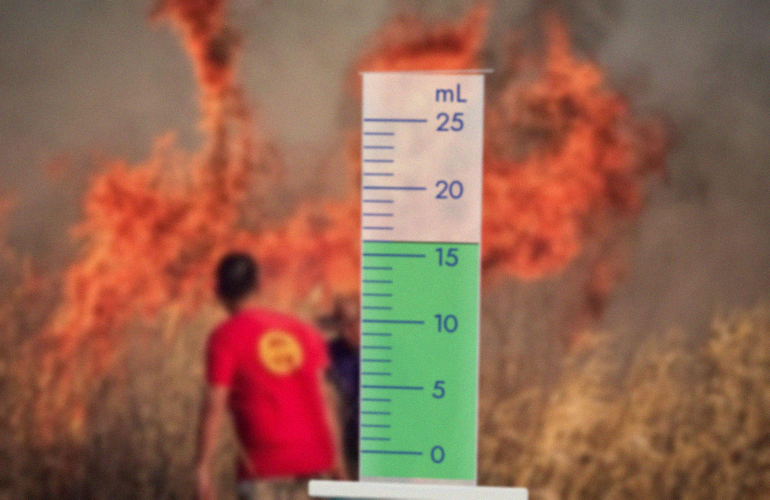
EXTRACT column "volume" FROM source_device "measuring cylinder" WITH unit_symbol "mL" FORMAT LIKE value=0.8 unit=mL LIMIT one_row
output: value=16 unit=mL
